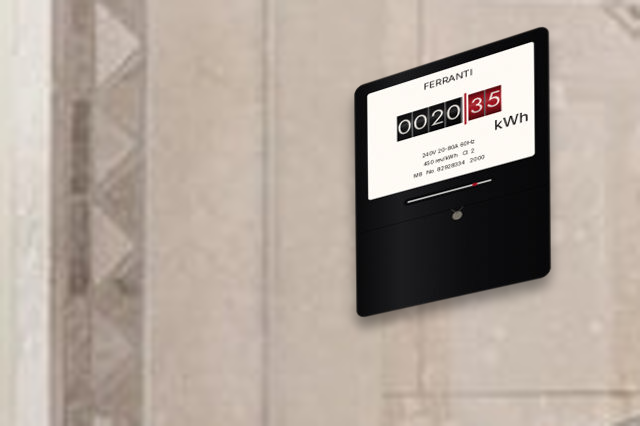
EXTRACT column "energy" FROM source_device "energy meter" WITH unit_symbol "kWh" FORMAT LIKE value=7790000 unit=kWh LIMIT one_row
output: value=20.35 unit=kWh
